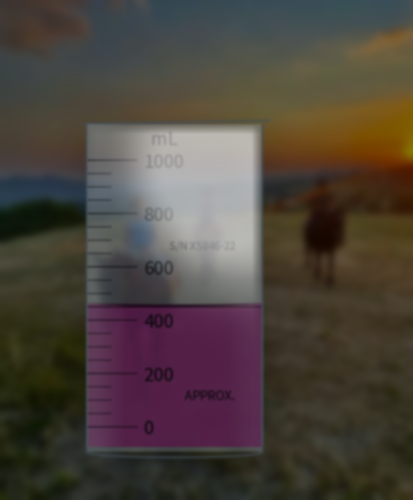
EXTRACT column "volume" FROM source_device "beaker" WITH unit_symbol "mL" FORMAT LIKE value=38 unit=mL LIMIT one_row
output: value=450 unit=mL
